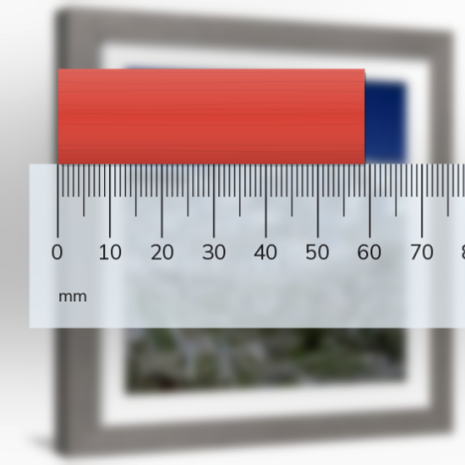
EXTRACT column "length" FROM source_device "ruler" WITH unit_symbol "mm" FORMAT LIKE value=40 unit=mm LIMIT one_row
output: value=59 unit=mm
